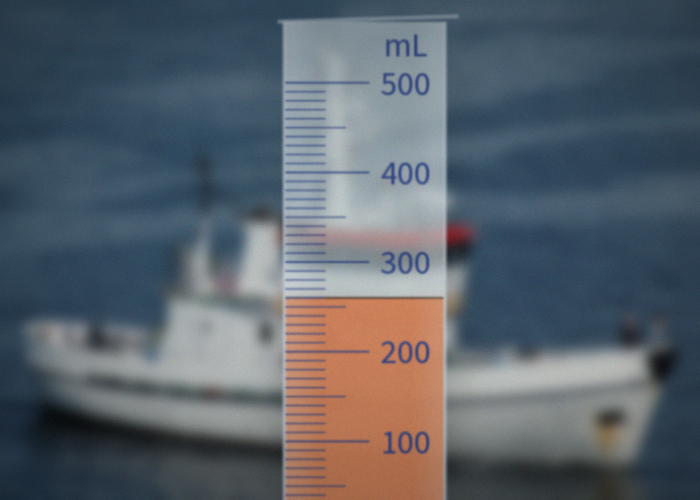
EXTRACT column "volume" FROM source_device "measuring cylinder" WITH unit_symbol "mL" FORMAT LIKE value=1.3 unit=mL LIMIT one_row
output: value=260 unit=mL
